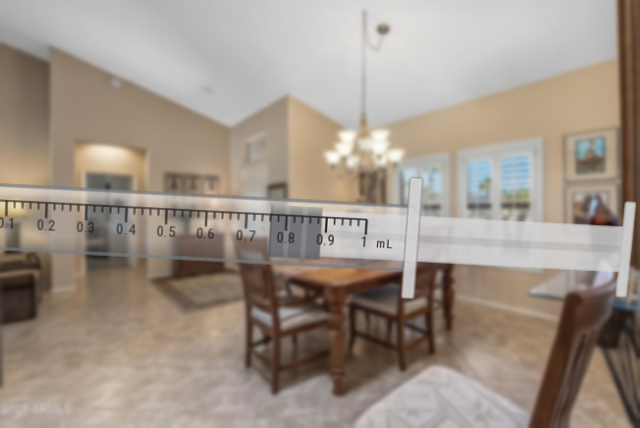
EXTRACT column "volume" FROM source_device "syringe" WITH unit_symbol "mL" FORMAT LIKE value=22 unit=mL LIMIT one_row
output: value=0.76 unit=mL
